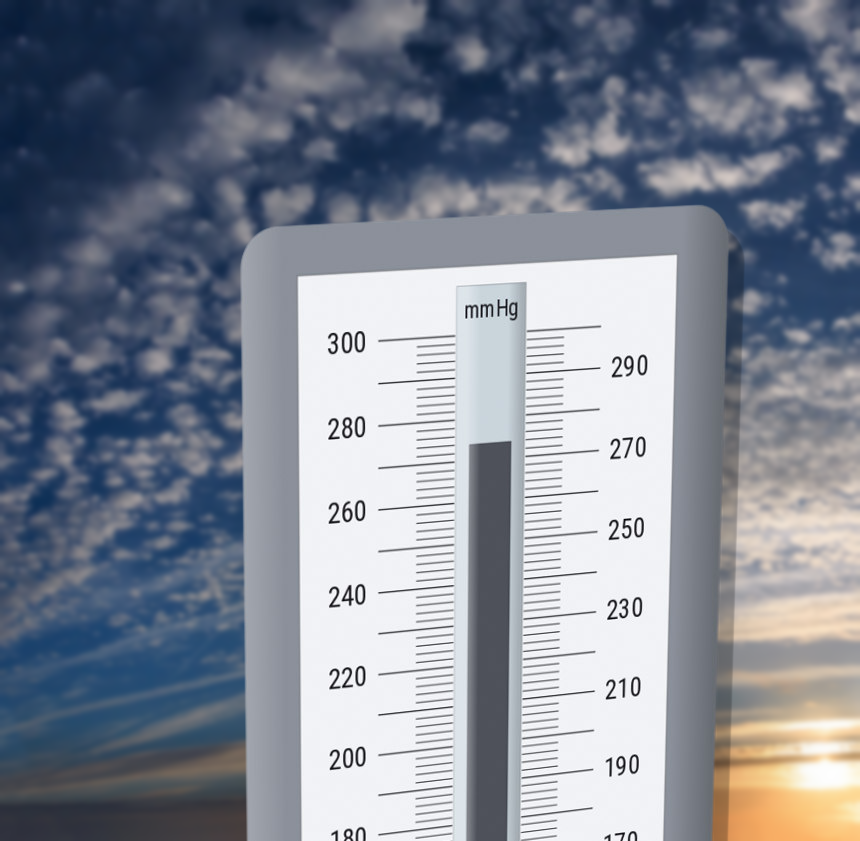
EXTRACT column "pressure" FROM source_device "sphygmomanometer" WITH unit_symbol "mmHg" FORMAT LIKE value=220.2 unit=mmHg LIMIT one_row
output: value=274 unit=mmHg
